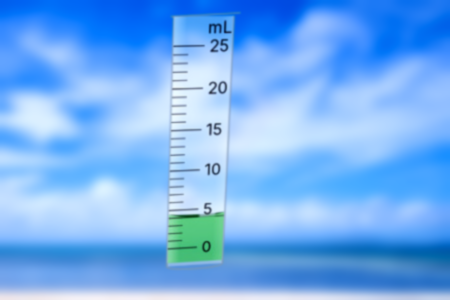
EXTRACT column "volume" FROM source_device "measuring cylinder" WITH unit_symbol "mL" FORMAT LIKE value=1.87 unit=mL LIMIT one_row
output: value=4 unit=mL
